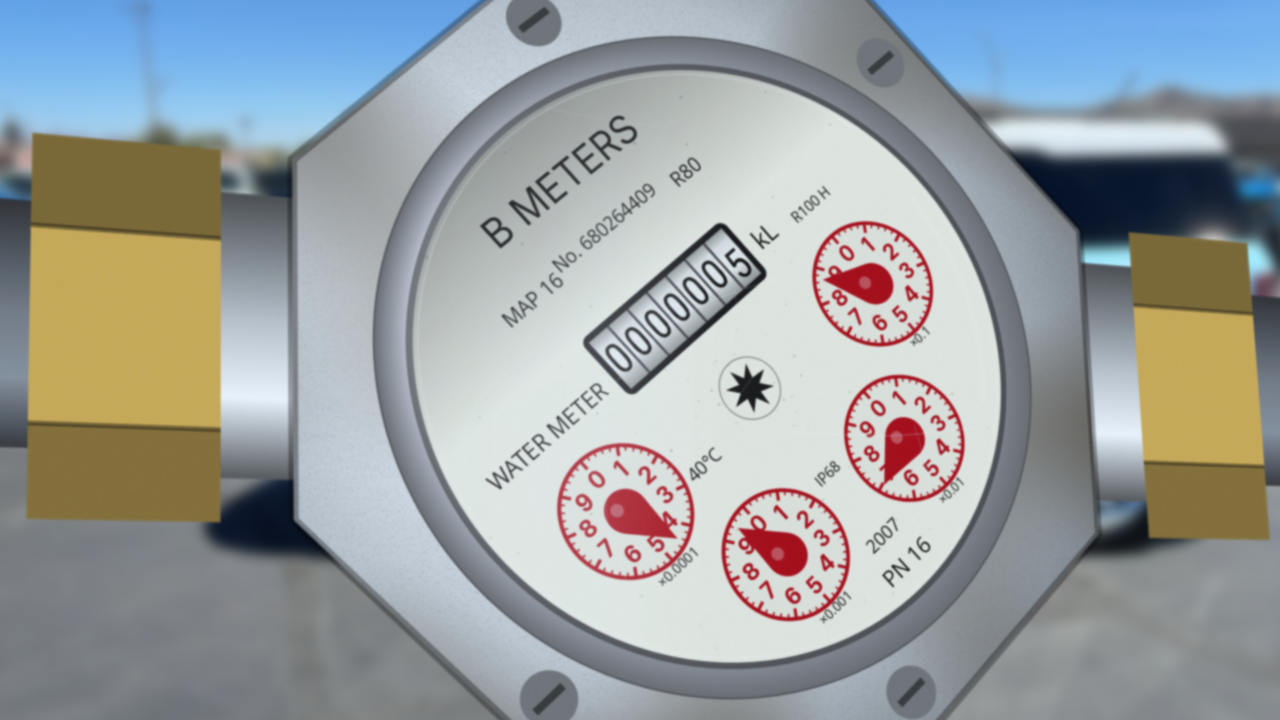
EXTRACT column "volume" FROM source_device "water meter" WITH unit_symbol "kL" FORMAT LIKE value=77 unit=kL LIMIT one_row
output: value=4.8694 unit=kL
